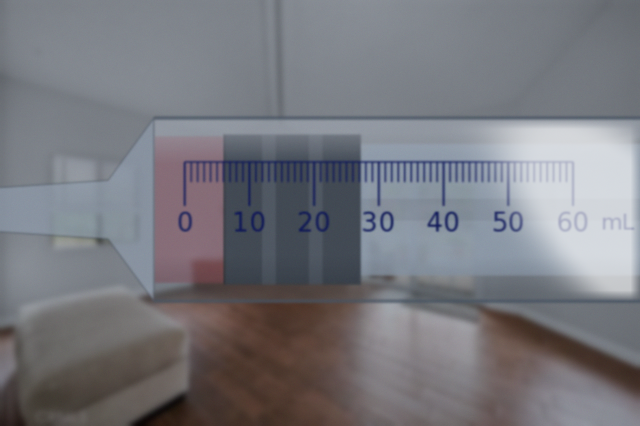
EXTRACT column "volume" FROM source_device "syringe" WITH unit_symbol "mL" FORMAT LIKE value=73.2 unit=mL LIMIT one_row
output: value=6 unit=mL
